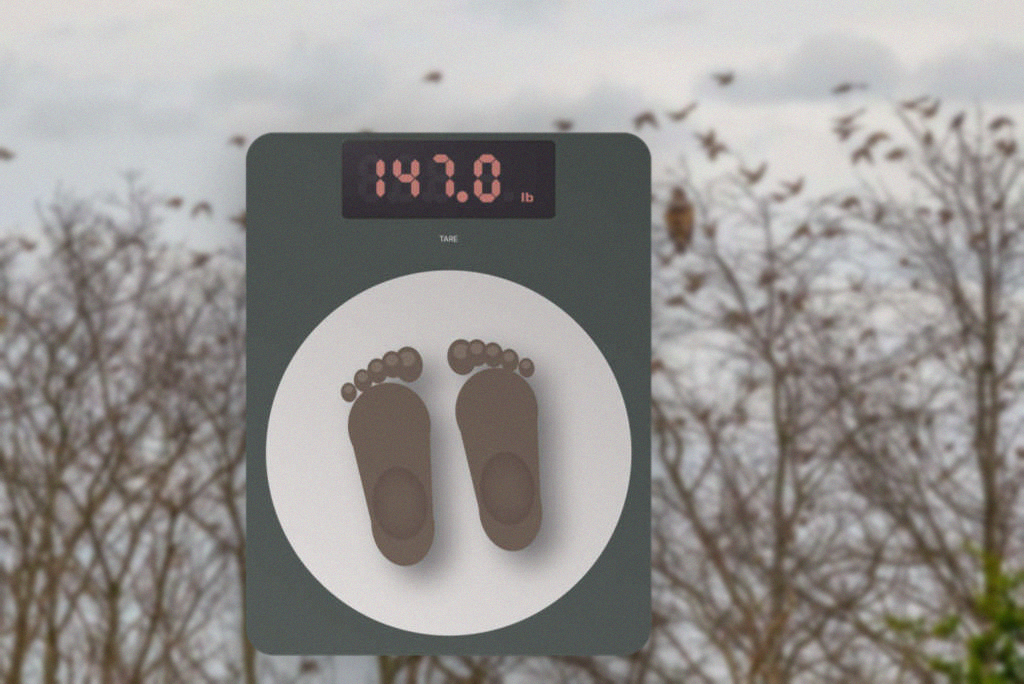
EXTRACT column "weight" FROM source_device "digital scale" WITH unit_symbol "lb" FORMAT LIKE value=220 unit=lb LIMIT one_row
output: value=147.0 unit=lb
